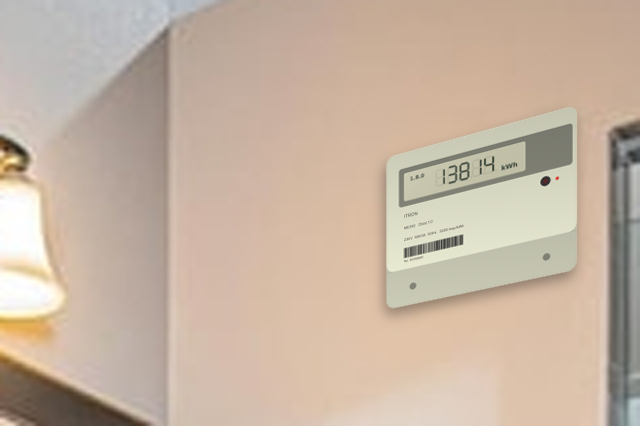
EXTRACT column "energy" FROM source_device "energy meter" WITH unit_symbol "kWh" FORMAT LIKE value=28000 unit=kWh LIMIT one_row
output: value=13814 unit=kWh
